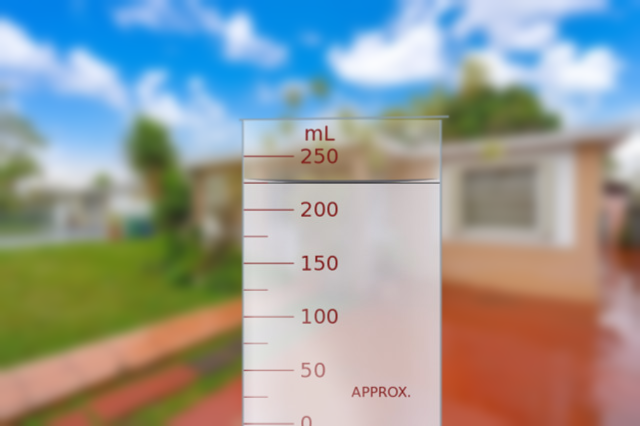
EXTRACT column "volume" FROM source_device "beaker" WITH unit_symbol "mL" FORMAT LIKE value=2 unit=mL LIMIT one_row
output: value=225 unit=mL
